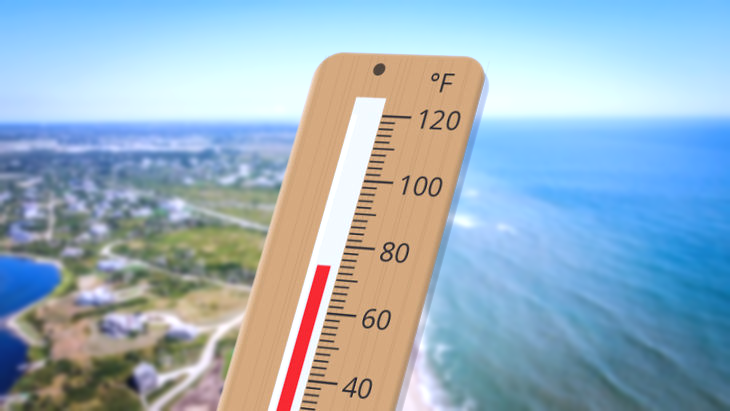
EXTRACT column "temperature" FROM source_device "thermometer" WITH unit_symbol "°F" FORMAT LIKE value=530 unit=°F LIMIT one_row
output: value=74 unit=°F
